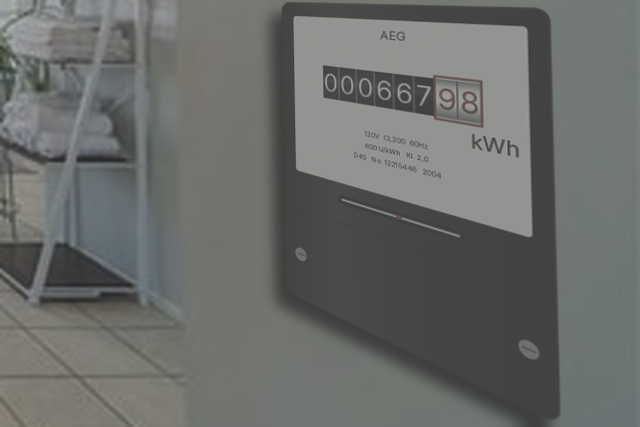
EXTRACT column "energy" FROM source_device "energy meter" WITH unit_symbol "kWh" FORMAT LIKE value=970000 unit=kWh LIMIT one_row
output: value=667.98 unit=kWh
